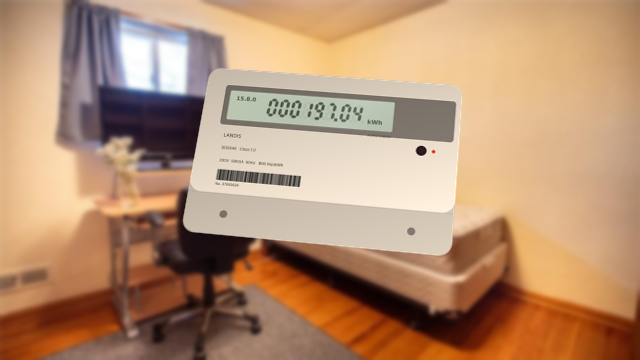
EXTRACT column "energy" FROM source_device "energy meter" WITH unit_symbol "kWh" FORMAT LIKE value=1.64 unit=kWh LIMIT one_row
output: value=197.04 unit=kWh
